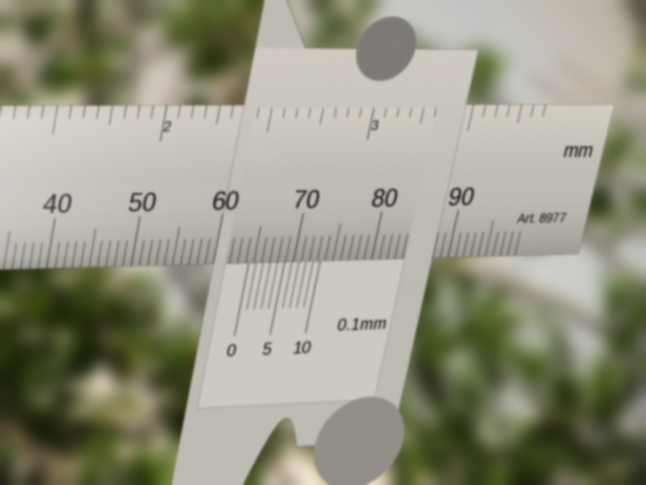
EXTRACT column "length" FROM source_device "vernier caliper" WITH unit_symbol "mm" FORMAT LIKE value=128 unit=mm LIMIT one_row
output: value=64.4 unit=mm
